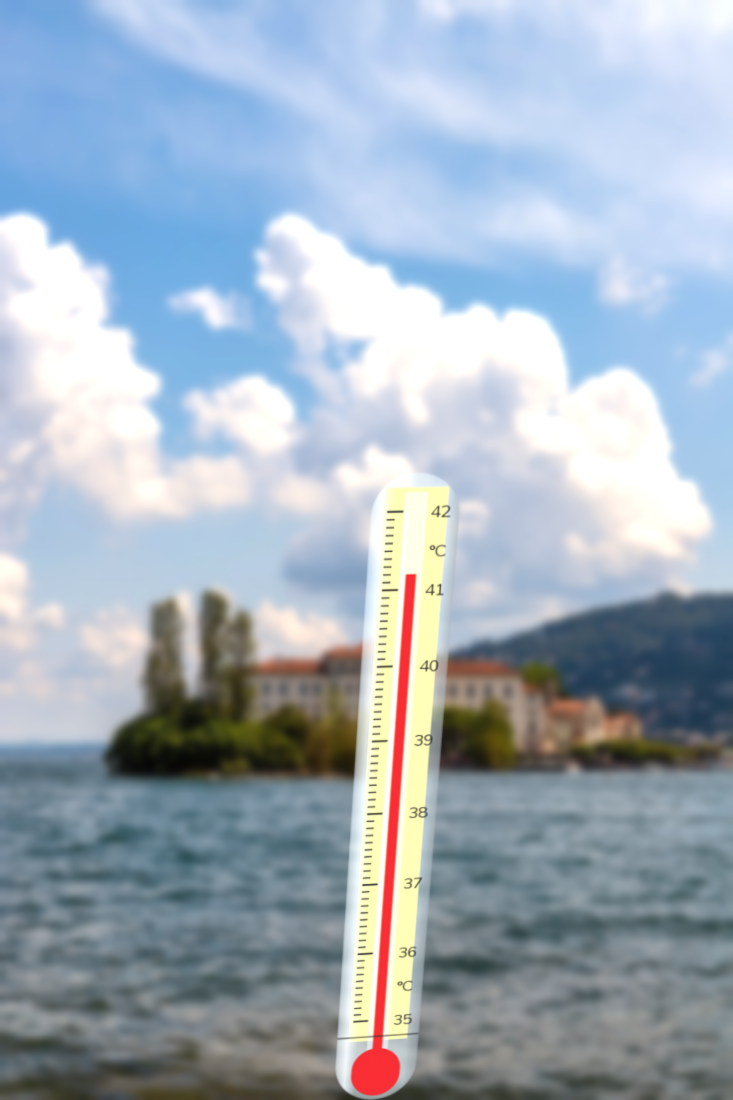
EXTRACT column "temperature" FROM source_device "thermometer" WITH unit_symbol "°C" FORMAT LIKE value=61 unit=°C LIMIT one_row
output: value=41.2 unit=°C
